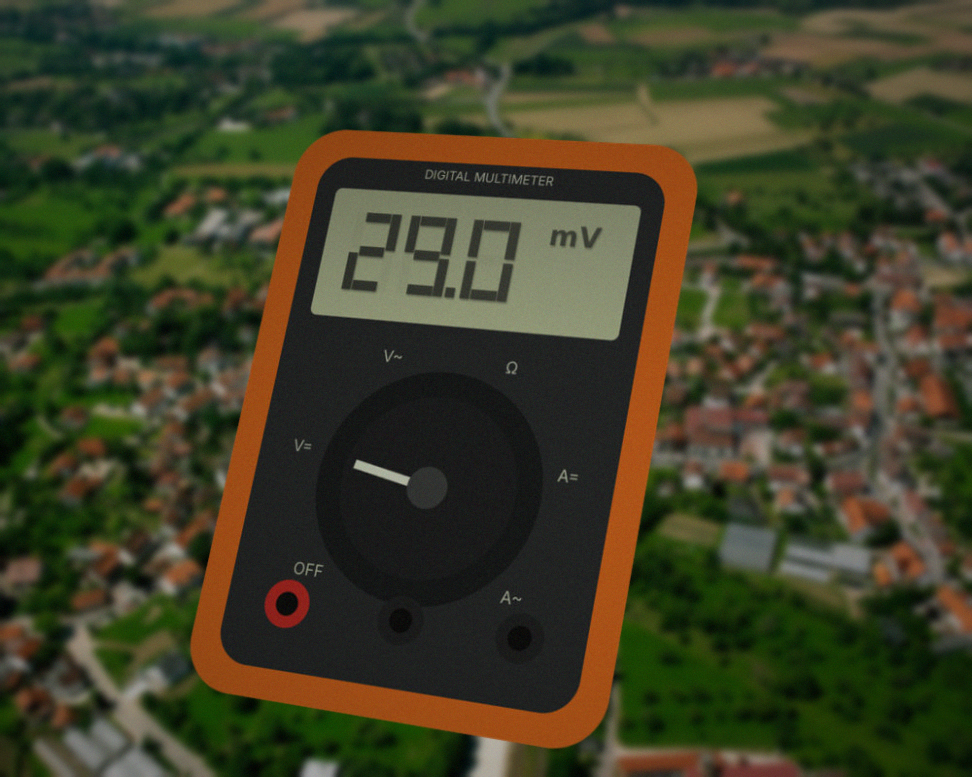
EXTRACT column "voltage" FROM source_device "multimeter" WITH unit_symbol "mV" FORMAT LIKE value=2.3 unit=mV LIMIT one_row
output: value=29.0 unit=mV
